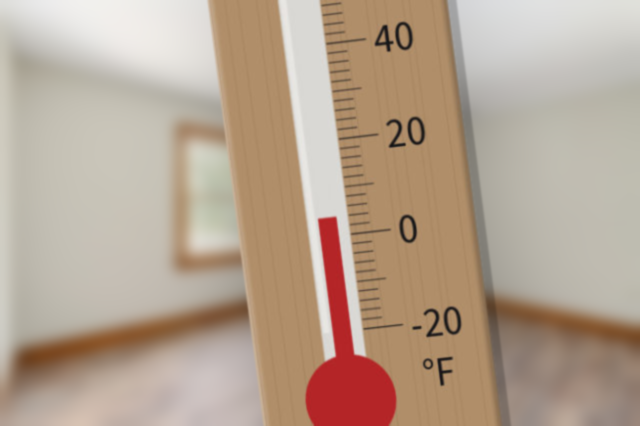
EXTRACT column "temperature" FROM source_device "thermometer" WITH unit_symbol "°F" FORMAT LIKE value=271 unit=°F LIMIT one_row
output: value=4 unit=°F
